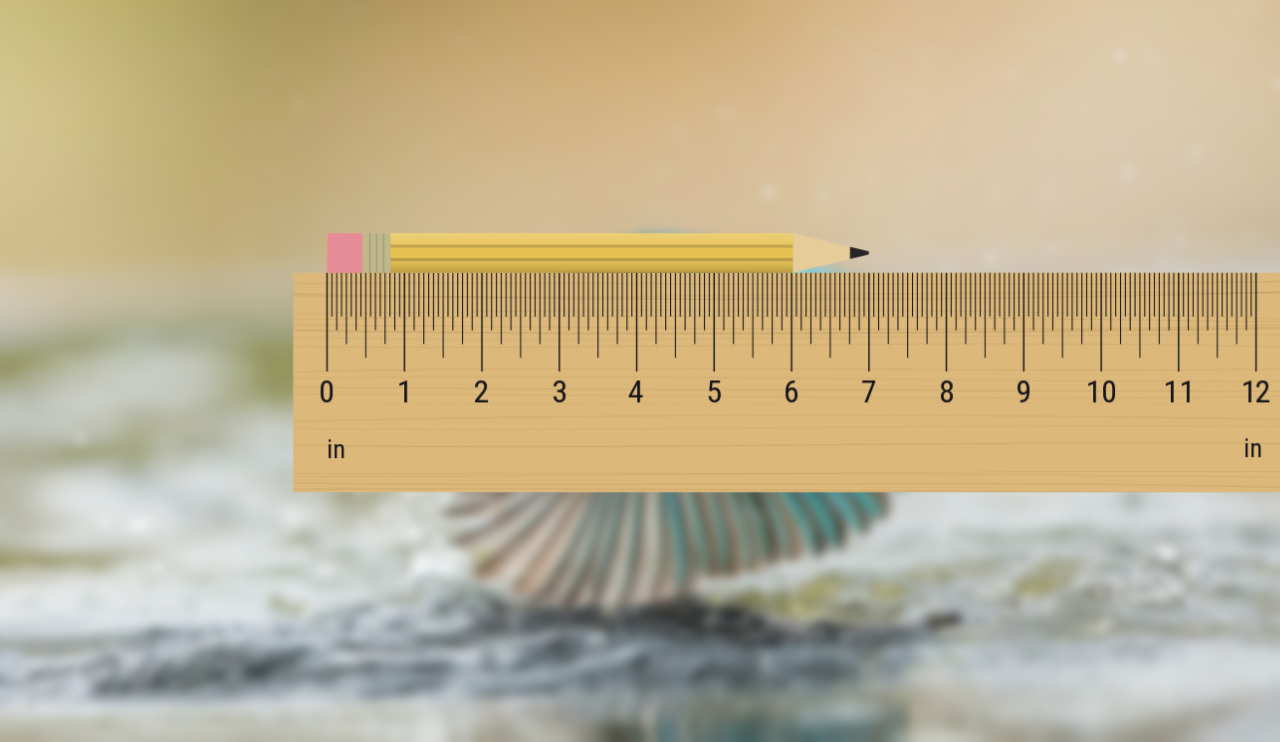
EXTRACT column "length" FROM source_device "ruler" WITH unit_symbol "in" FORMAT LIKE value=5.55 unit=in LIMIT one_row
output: value=7 unit=in
